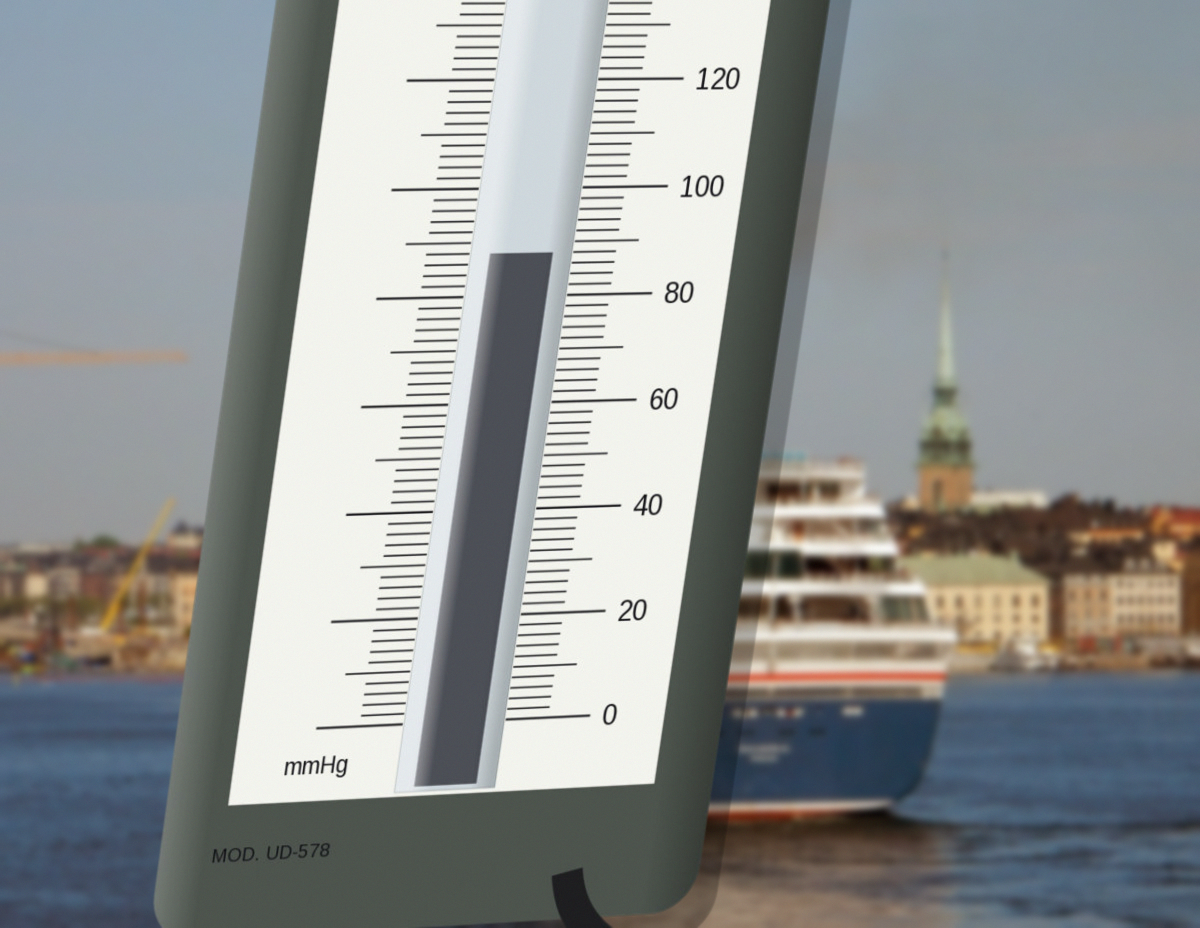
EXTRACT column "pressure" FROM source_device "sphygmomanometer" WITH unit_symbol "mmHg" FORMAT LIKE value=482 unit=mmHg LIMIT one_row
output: value=88 unit=mmHg
